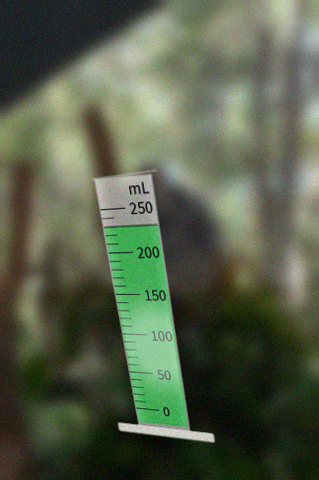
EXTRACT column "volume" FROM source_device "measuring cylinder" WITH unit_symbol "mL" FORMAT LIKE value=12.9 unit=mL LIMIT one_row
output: value=230 unit=mL
